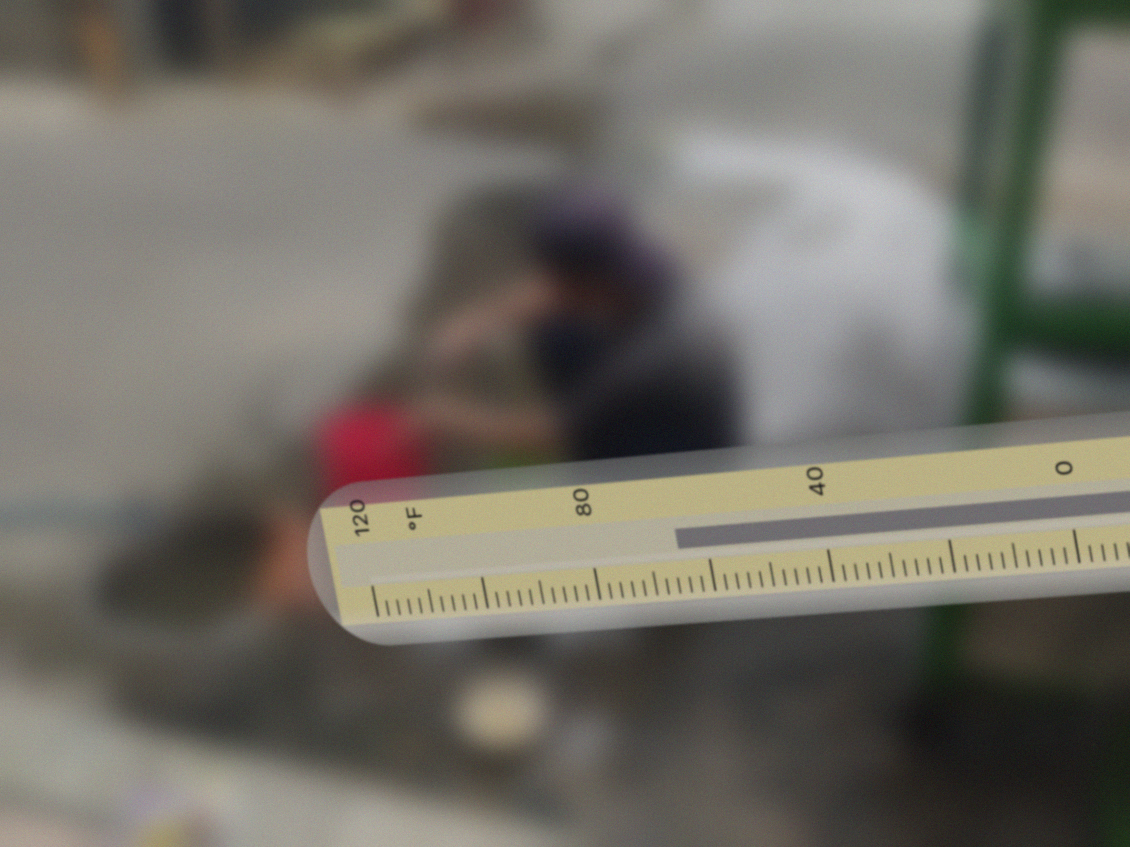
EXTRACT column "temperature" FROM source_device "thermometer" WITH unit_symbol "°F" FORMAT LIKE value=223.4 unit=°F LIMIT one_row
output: value=65 unit=°F
